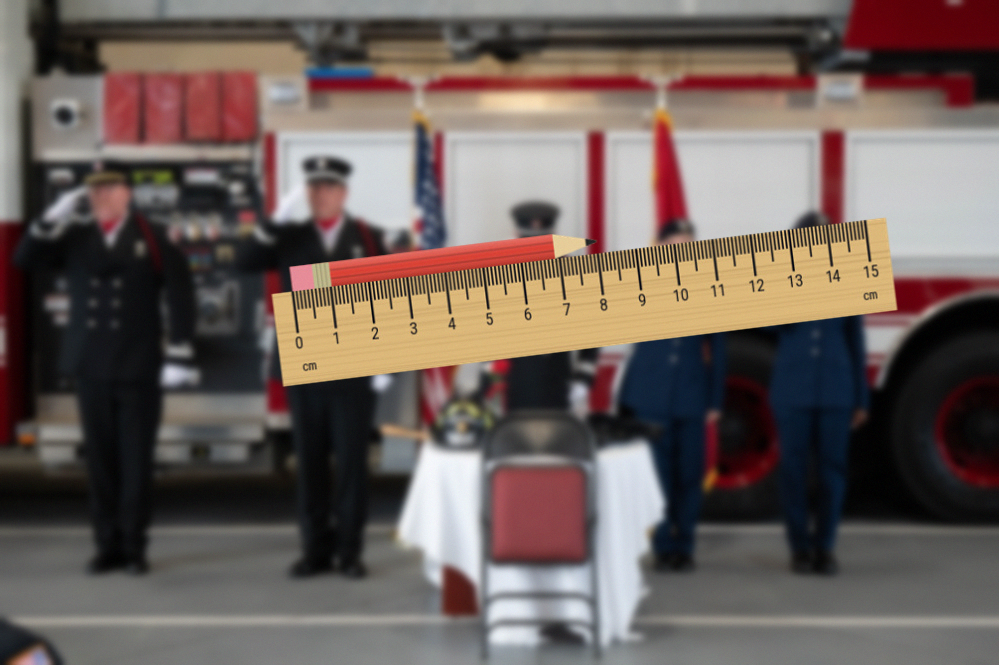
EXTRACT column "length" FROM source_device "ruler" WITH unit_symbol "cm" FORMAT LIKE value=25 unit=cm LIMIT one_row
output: value=8 unit=cm
